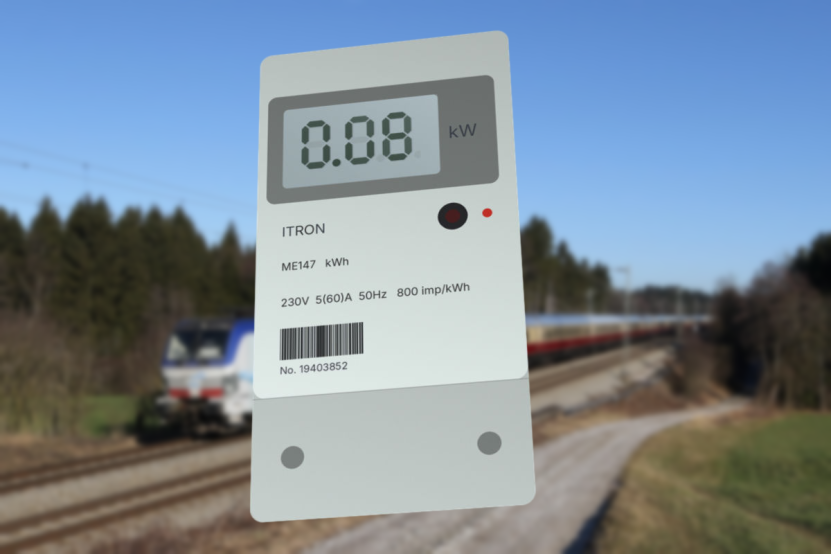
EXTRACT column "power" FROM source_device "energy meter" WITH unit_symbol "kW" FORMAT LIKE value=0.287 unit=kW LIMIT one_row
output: value=0.08 unit=kW
